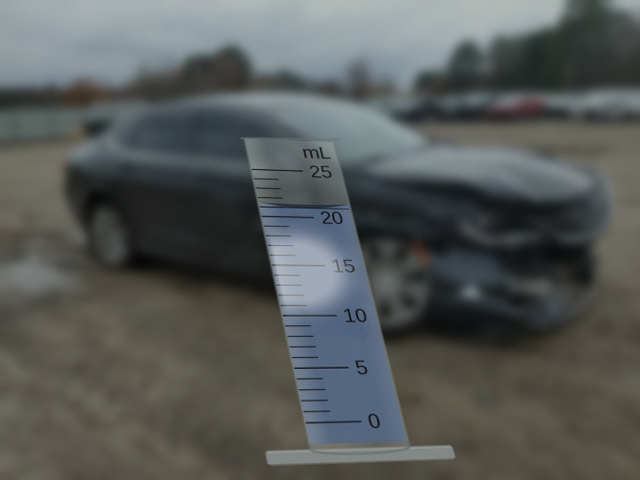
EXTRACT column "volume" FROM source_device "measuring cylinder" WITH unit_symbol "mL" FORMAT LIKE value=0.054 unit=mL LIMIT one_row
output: value=21 unit=mL
